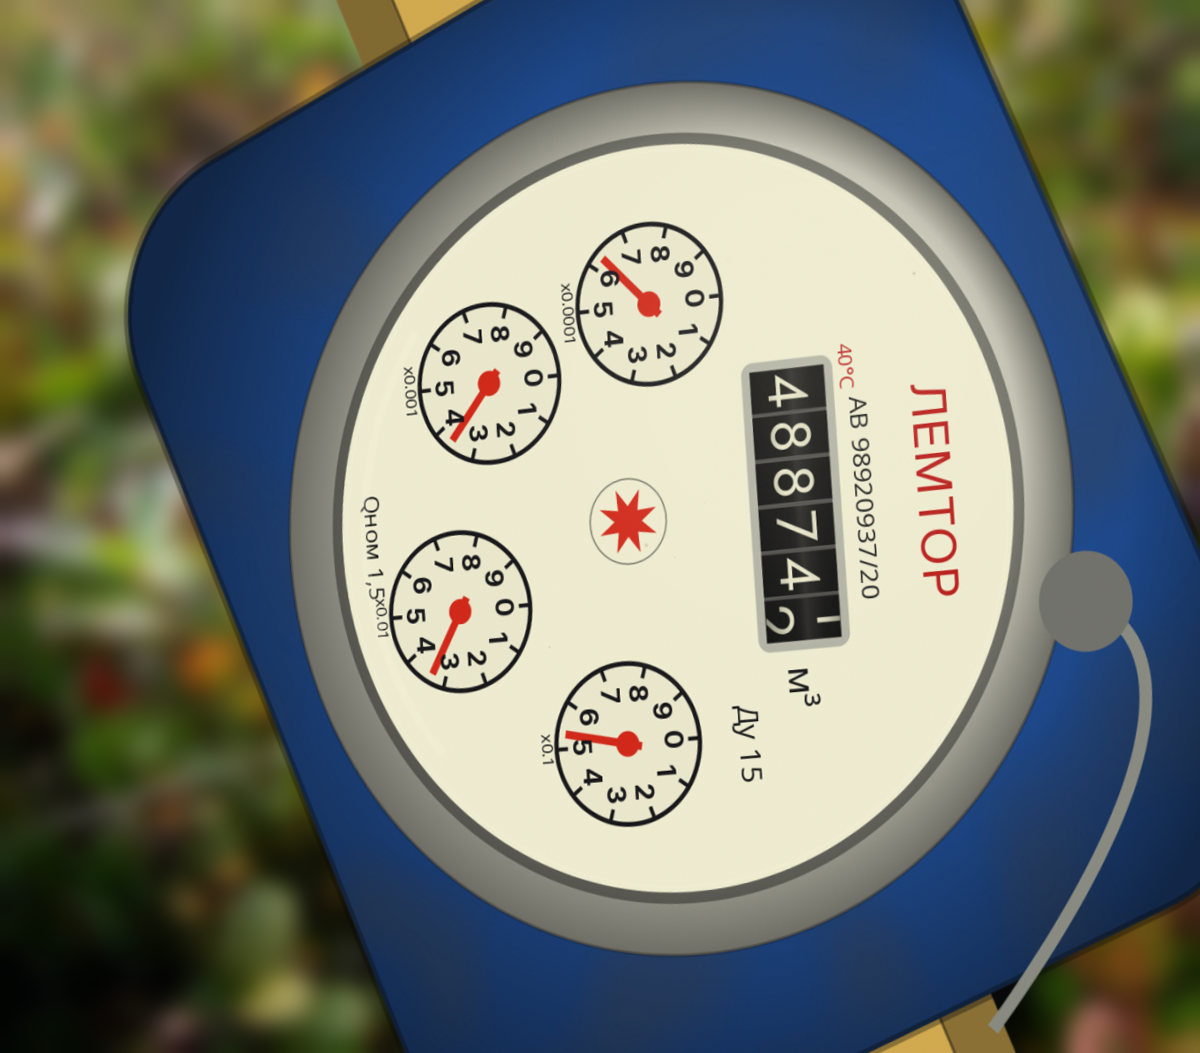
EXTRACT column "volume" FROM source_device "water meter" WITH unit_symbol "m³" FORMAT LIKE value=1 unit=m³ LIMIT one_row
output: value=488741.5336 unit=m³
